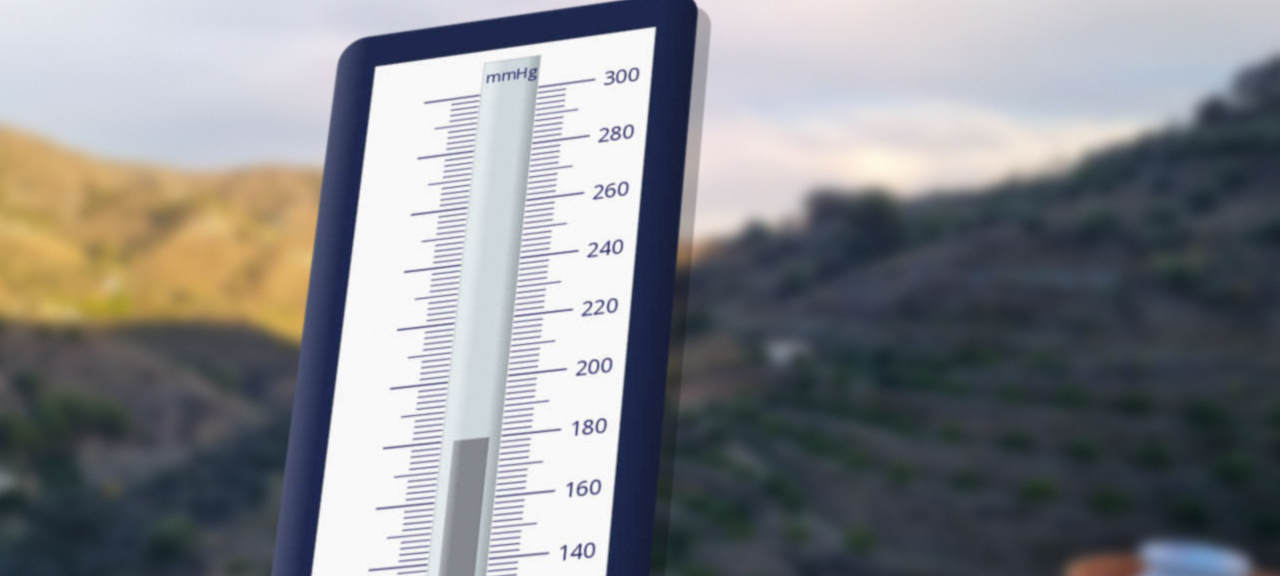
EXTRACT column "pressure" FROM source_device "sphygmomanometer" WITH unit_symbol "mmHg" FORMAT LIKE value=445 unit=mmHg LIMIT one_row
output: value=180 unit=mmHg
